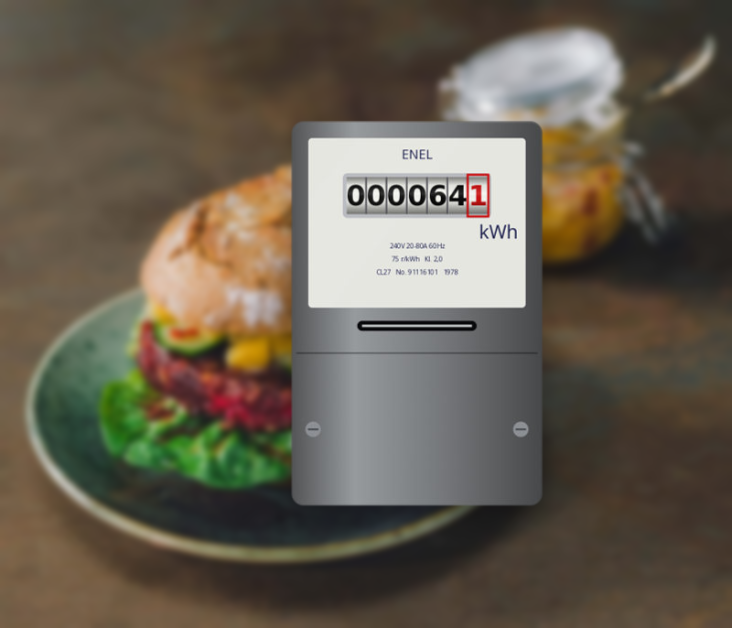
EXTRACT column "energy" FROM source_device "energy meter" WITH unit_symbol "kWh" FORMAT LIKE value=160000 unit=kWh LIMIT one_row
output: value=64.1 unit=kWh
